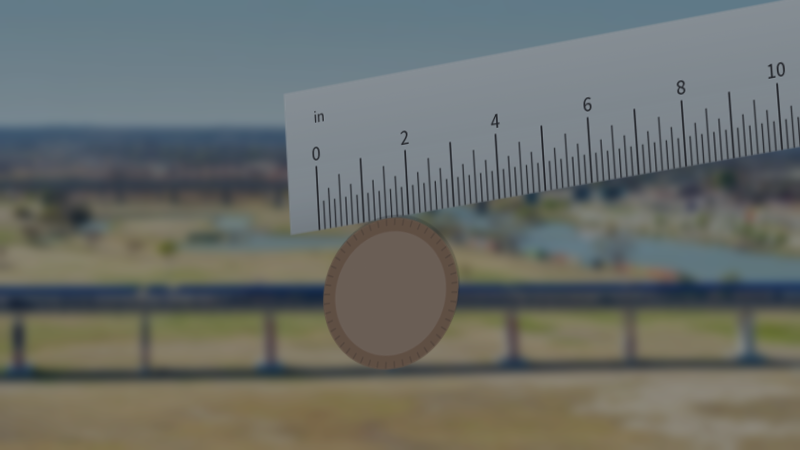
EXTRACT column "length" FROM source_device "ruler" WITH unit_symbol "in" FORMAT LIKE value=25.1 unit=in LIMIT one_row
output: value=3 unit=in
